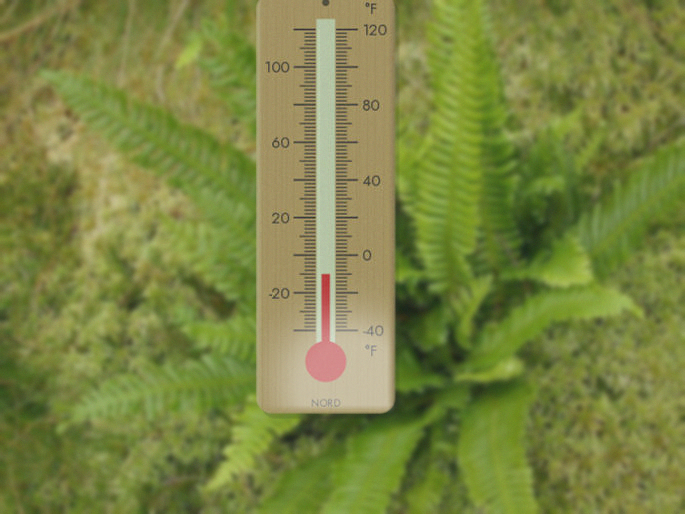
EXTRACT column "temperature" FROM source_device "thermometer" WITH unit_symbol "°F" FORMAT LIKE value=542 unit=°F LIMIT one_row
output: value=-10 unit=°F
